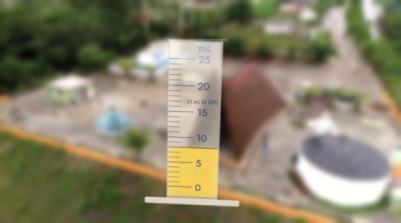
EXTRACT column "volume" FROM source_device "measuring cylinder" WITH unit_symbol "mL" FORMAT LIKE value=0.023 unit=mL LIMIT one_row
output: value=8 unit=mL
